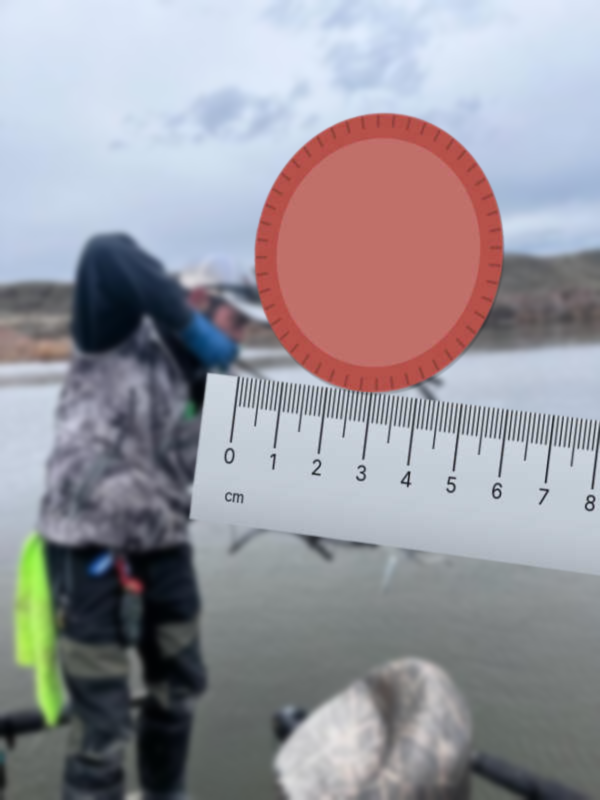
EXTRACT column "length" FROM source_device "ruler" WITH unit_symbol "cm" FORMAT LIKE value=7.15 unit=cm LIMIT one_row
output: value=5.5 unit=cm
